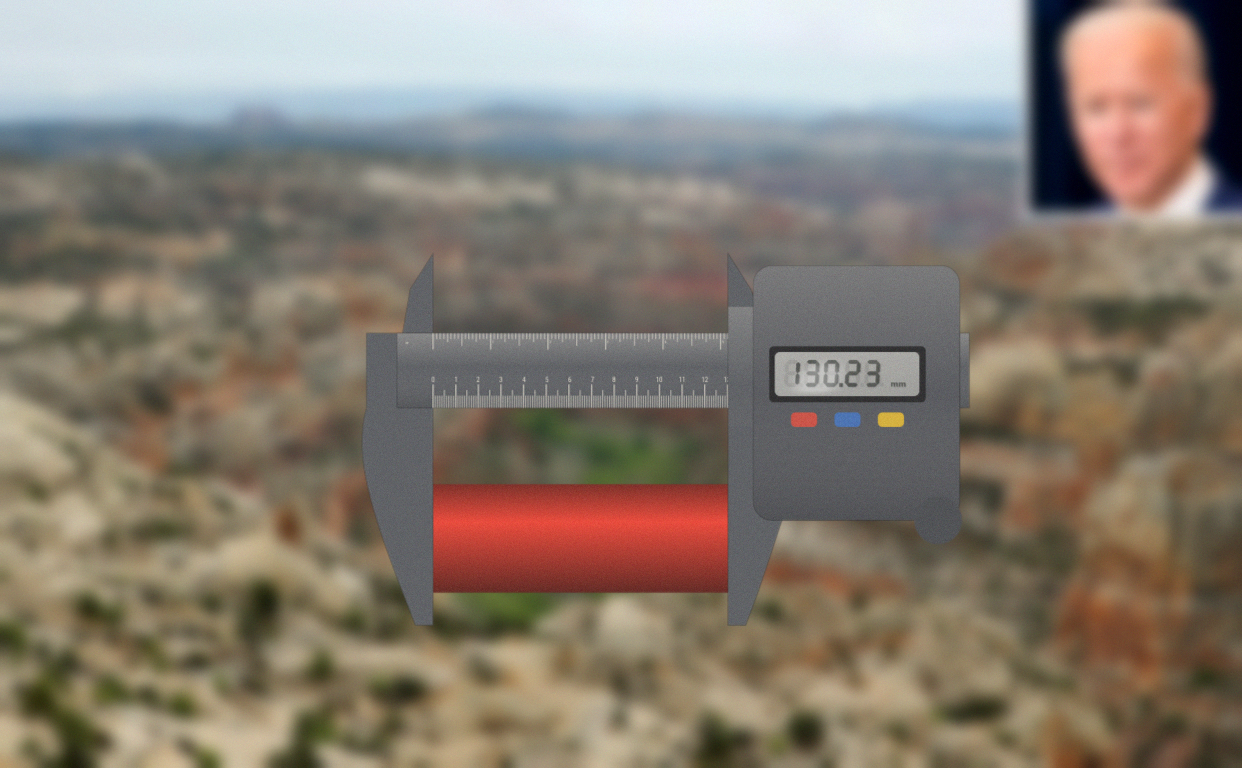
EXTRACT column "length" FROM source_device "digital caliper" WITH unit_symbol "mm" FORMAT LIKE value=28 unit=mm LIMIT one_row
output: value=130.23 unit=mm
